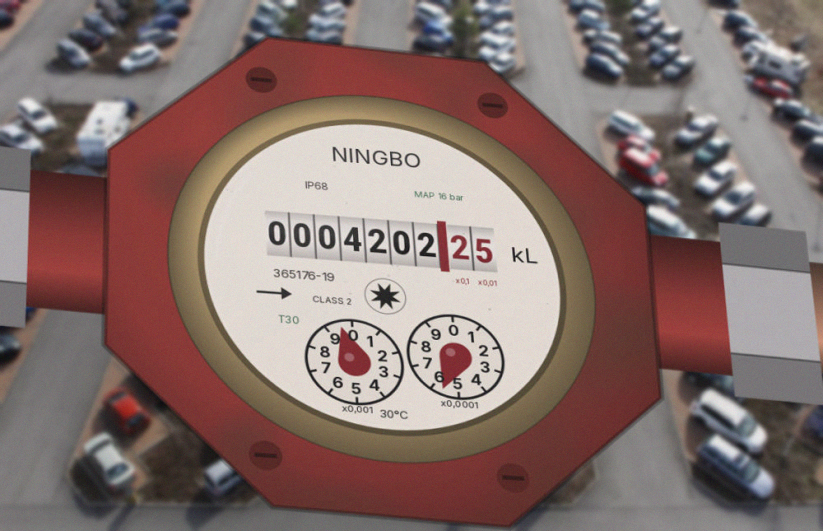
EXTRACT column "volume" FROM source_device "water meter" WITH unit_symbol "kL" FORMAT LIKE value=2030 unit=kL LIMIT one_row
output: value=4202.2495 unit=kL
